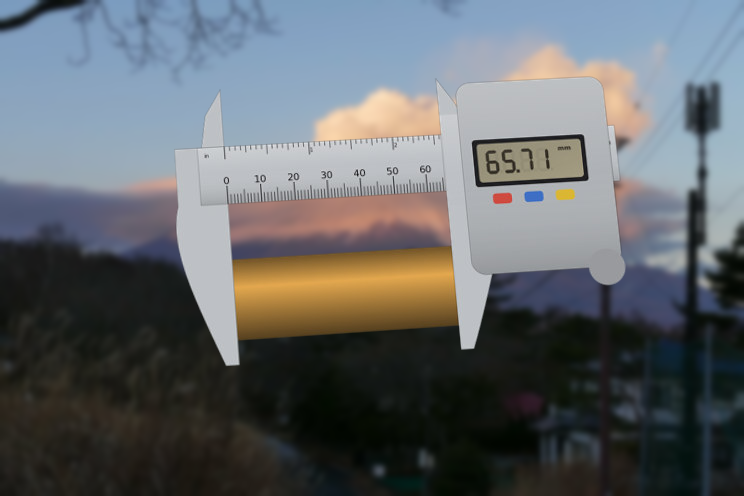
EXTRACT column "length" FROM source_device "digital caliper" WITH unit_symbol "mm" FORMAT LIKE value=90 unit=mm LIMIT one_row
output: value=65.71 unit=mm
